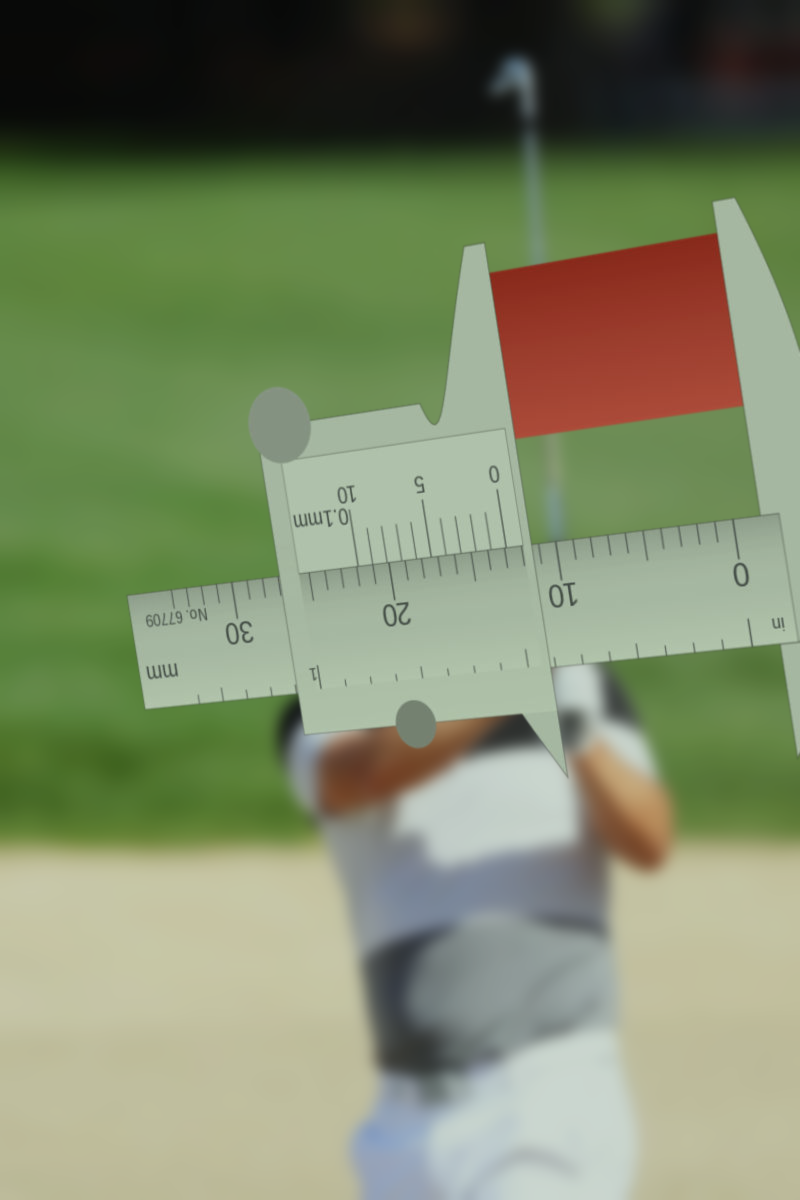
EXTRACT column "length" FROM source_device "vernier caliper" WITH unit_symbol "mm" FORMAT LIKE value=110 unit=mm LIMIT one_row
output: value=12.9 unit=mm
